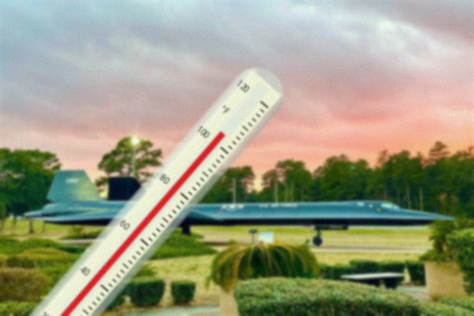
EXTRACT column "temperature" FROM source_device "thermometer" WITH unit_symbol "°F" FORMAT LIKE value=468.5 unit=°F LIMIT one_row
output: value=104 unit=°F
